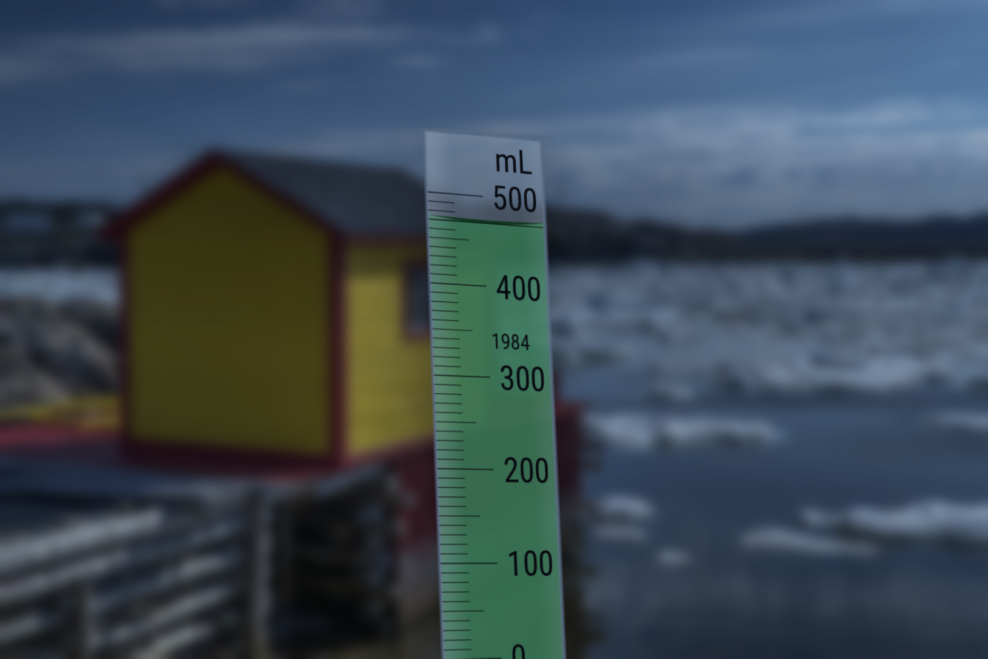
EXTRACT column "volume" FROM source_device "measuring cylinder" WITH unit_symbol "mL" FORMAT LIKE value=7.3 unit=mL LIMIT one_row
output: value=470 unit=mL
